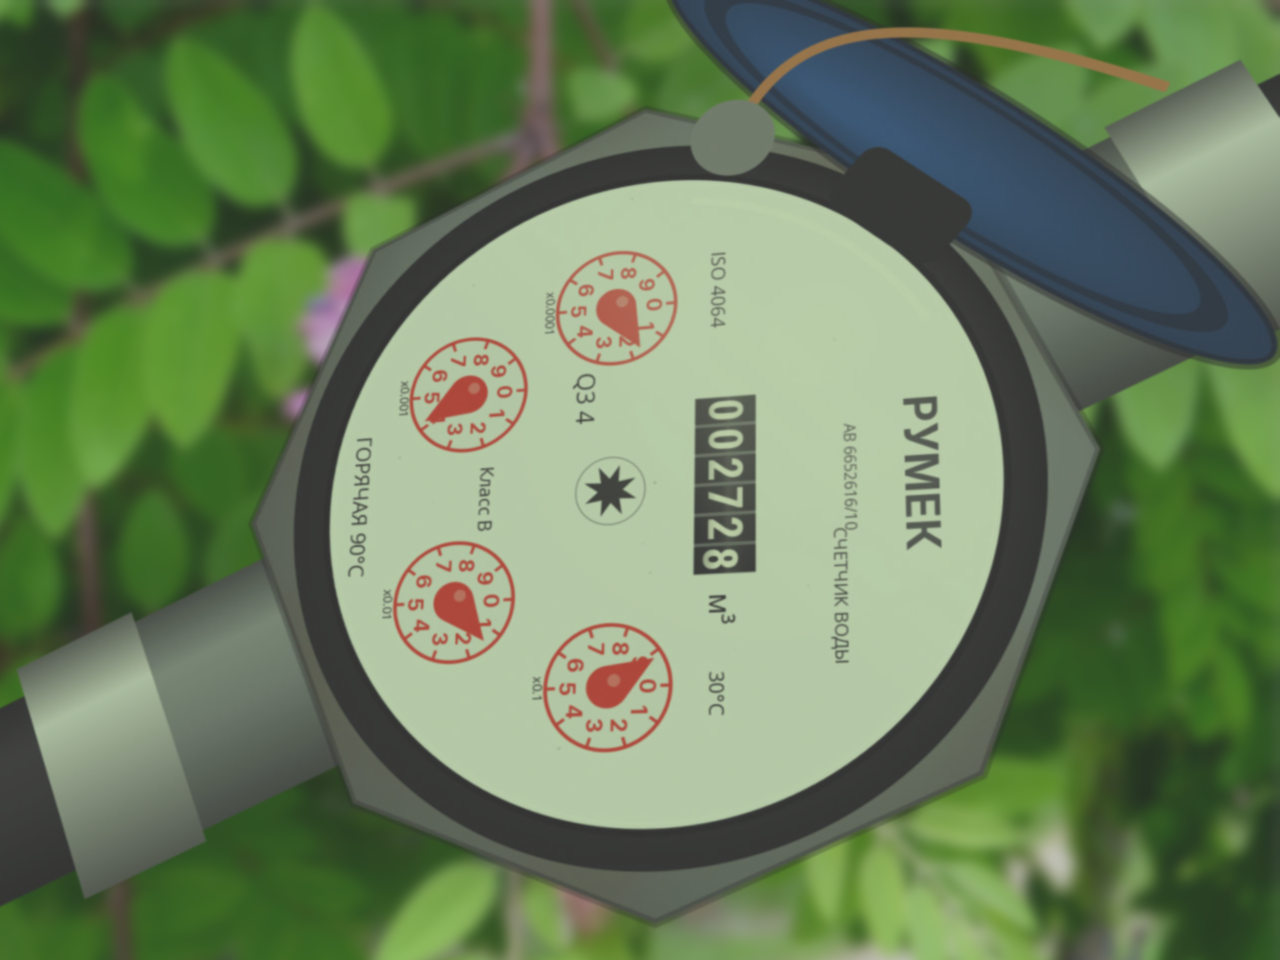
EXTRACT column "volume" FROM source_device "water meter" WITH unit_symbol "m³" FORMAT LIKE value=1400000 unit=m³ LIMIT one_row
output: value=2727.9141 unit=m³
